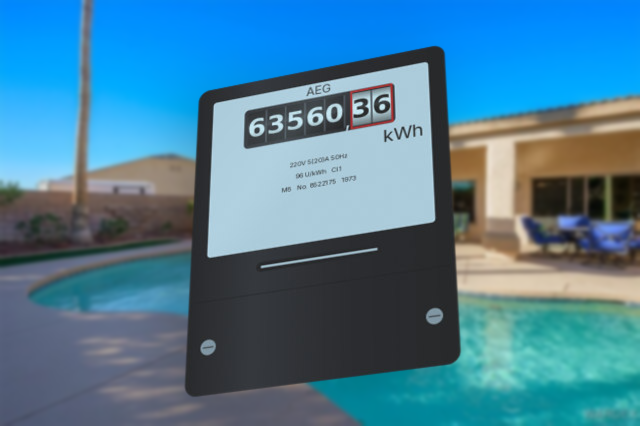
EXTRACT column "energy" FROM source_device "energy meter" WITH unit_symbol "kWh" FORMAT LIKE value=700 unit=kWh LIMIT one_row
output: value=63560.36 unit=kWh
